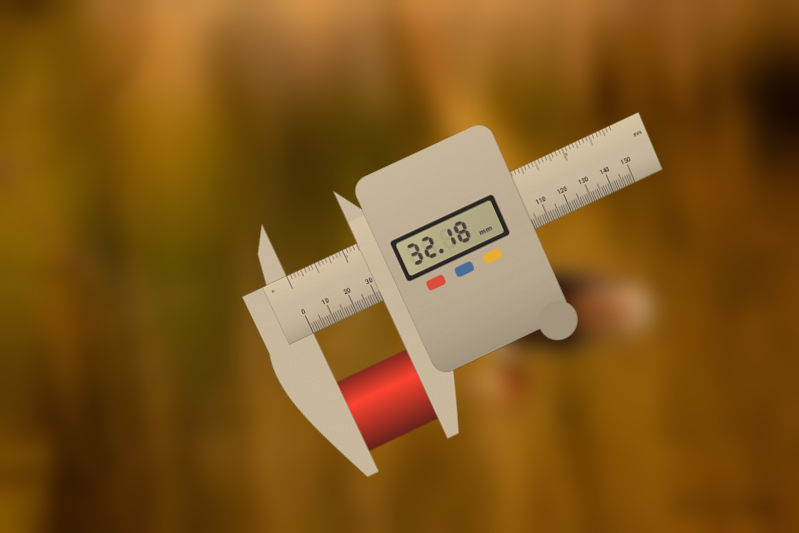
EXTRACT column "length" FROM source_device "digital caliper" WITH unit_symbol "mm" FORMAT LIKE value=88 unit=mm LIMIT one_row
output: value=32.18 unit=mm
